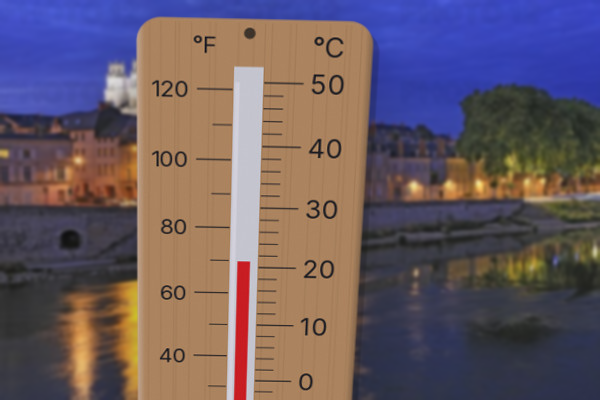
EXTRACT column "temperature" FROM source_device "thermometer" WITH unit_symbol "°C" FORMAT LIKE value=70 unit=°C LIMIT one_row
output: value=21 unit=°C
